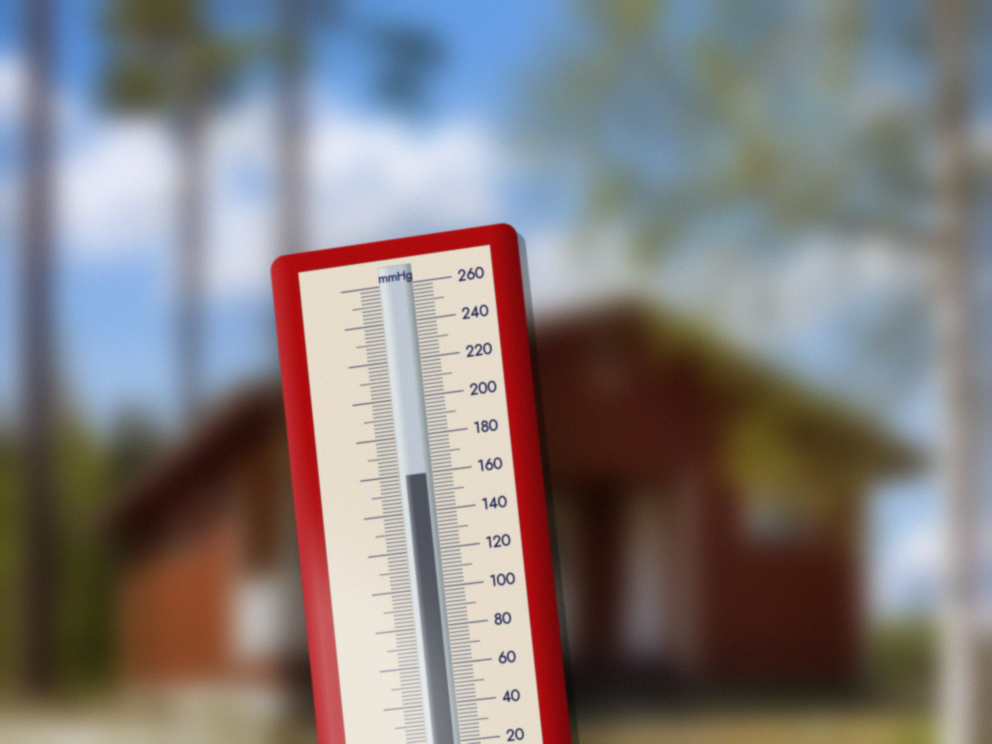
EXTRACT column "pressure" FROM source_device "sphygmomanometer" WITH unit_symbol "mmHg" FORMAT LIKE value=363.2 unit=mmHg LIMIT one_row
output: value=160 unit=mmHg
